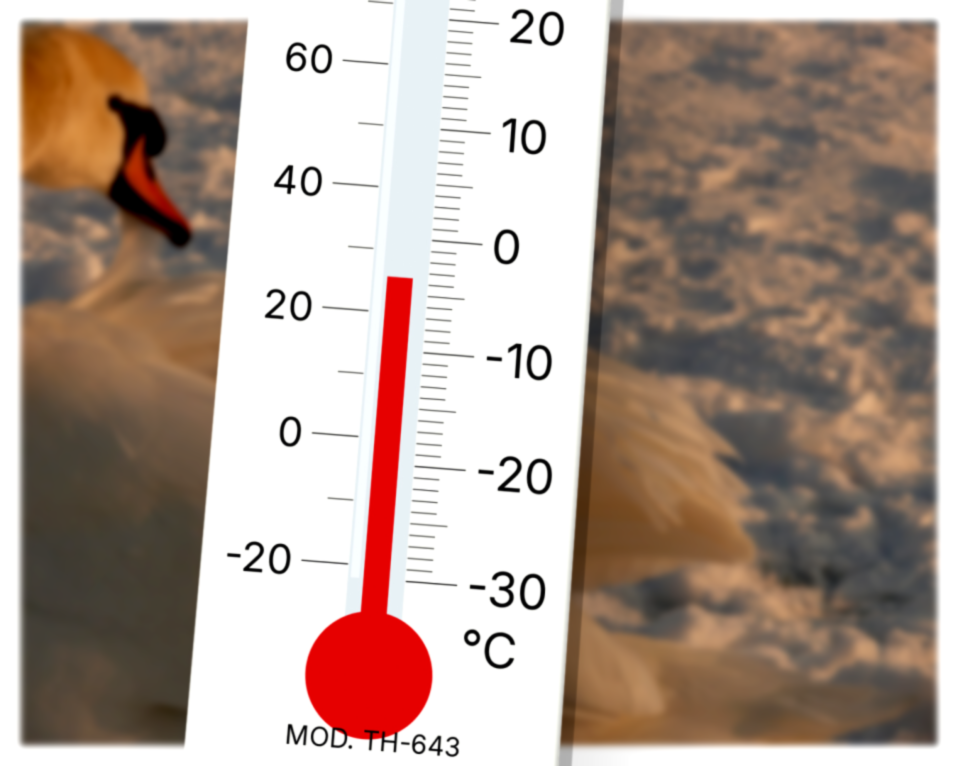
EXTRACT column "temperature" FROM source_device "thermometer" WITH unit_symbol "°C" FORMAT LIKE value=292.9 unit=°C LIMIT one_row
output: value=-3.5 unit=°C
